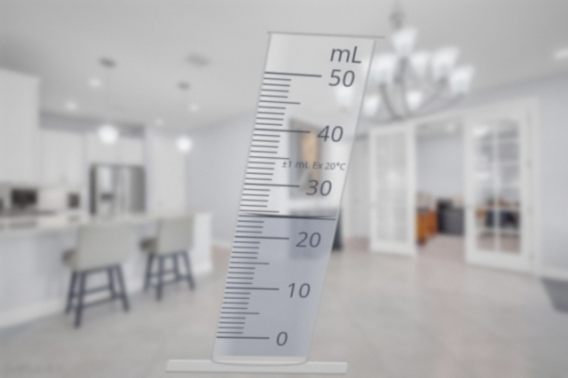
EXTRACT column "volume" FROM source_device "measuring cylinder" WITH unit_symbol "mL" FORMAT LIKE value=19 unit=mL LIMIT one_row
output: value=24 unit=mL
